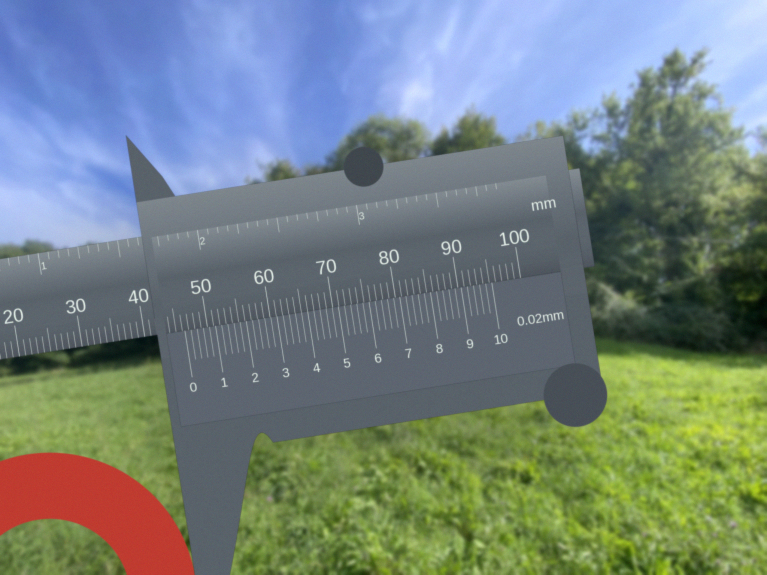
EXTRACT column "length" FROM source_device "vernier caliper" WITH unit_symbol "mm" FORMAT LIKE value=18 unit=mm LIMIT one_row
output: value=46.4 unit=mm
